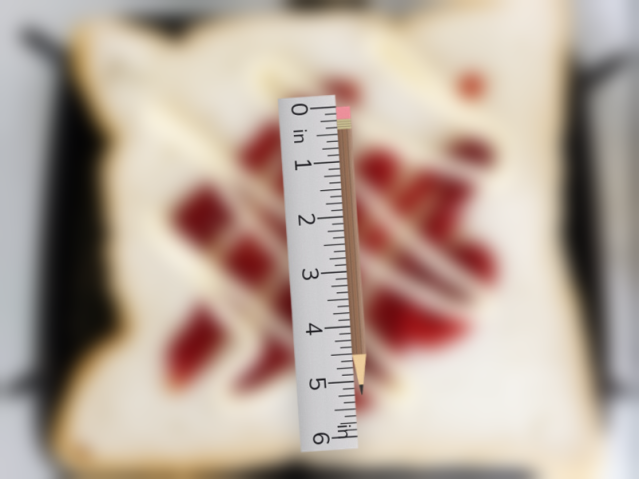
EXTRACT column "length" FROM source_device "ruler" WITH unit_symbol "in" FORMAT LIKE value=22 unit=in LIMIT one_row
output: value=5.25 unit=in
